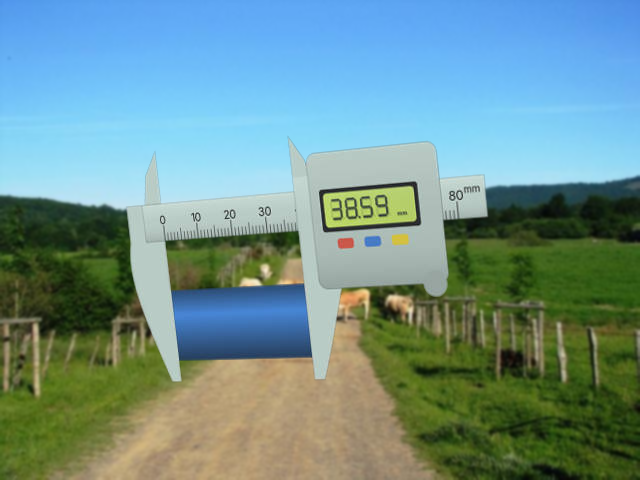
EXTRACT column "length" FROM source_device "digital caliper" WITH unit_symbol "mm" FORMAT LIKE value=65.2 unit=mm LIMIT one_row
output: value=38.59 unit=mm
